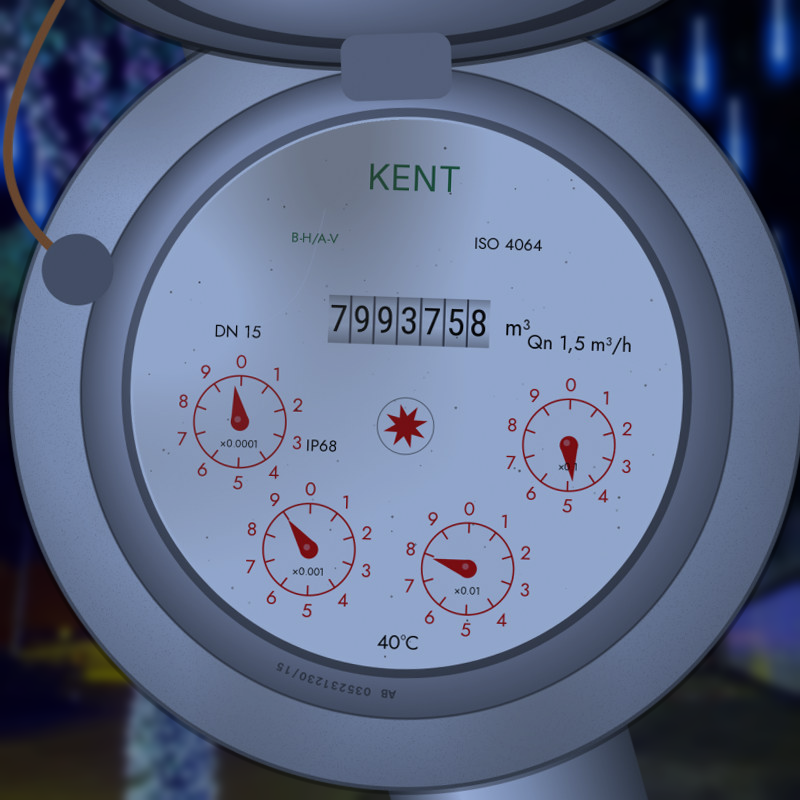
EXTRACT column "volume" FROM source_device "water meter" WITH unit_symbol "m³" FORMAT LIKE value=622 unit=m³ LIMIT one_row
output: value=7993758.4789 unit=m³
